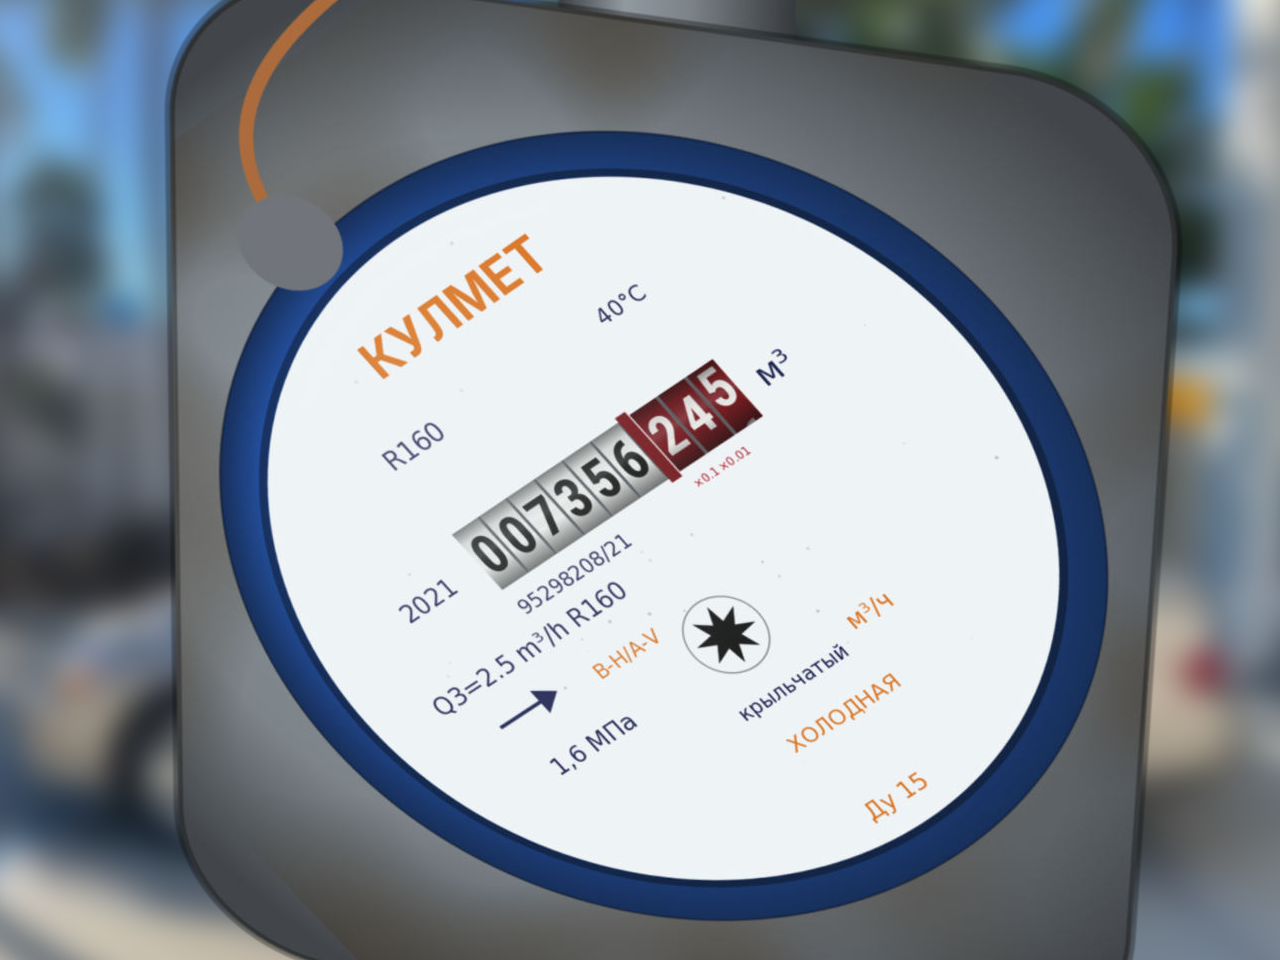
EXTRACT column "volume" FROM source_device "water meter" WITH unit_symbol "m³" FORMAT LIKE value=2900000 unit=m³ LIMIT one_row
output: value=7356.245 unit=m³
